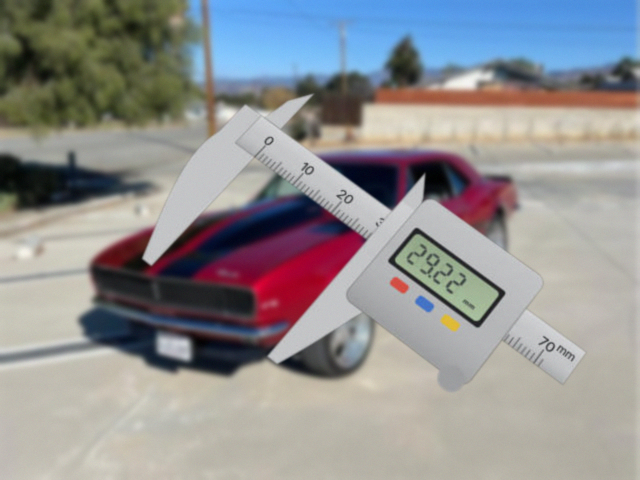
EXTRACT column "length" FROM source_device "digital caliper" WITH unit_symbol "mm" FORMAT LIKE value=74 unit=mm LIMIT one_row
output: value=29.22 unit=mm
